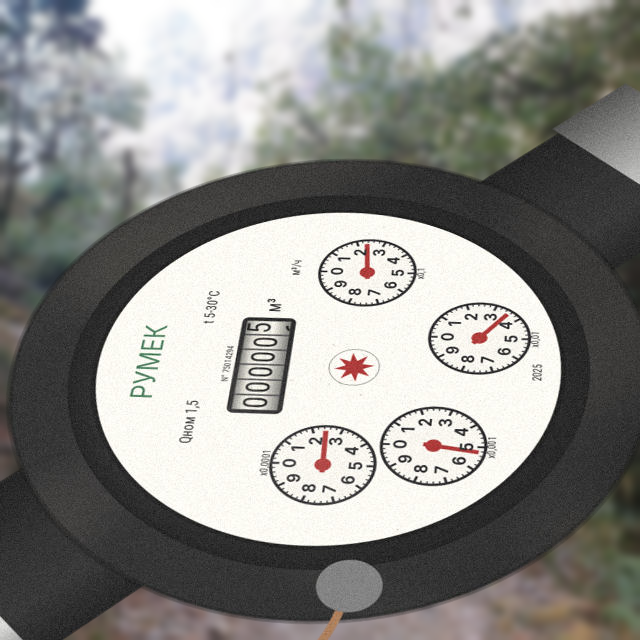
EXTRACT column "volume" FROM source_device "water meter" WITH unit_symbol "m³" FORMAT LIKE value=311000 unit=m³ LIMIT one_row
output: value=5.2352 unit=m³
